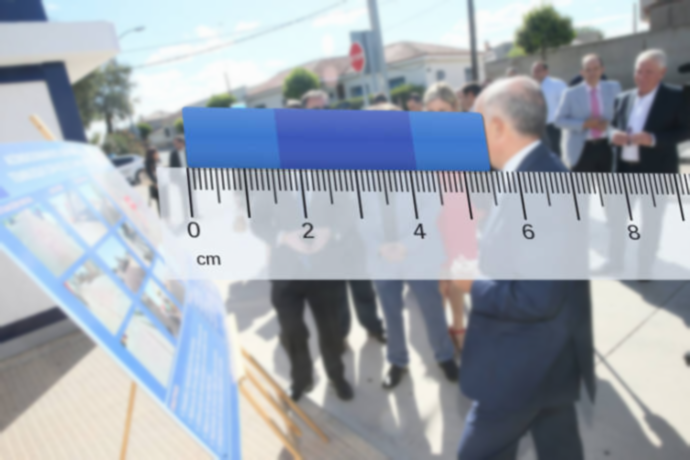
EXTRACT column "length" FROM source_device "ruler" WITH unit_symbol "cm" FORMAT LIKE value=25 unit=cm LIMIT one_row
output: value=5.5 unit=cm
